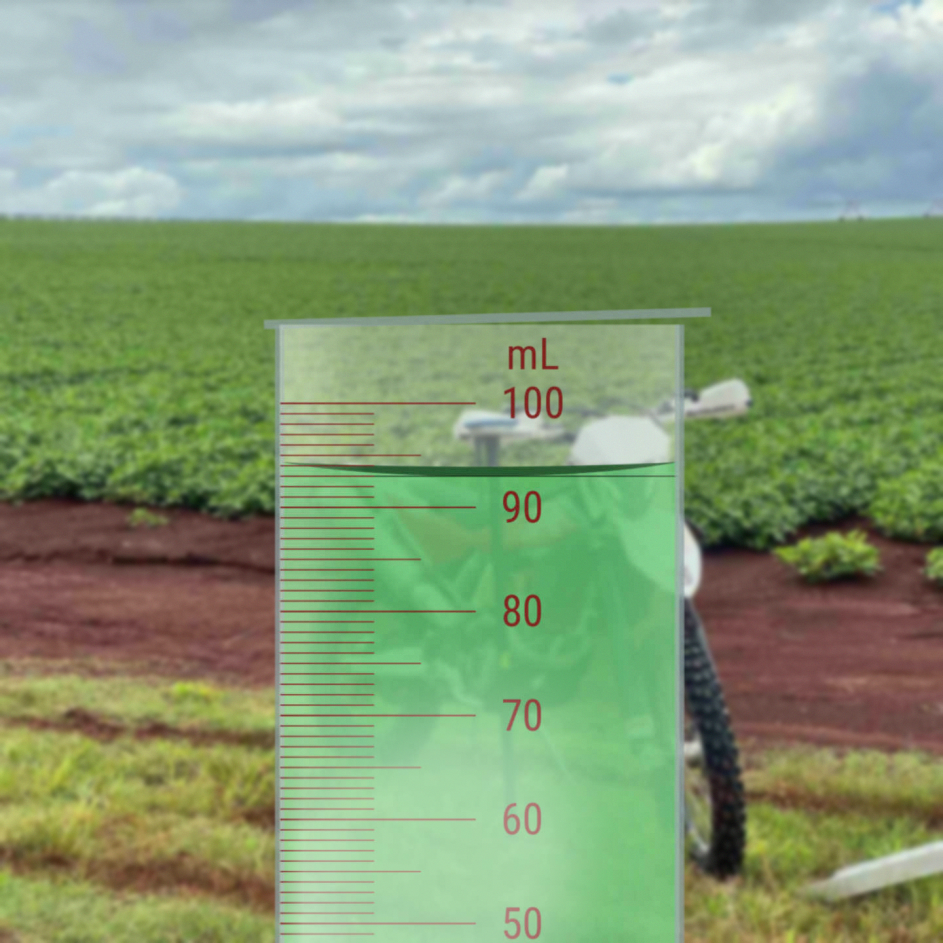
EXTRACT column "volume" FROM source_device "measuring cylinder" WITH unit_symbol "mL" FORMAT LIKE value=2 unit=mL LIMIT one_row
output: value=93 unit=mL
